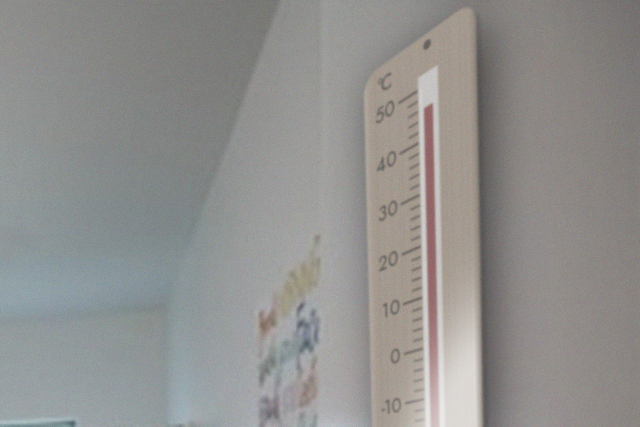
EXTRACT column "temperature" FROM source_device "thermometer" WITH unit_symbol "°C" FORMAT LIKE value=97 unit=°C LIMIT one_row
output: value=46 unit=°C
